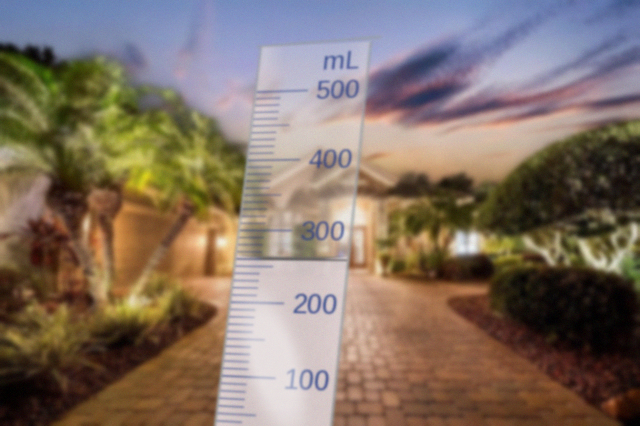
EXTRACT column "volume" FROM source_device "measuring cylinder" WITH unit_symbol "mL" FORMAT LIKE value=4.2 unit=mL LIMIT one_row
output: value=260 unit=mL
